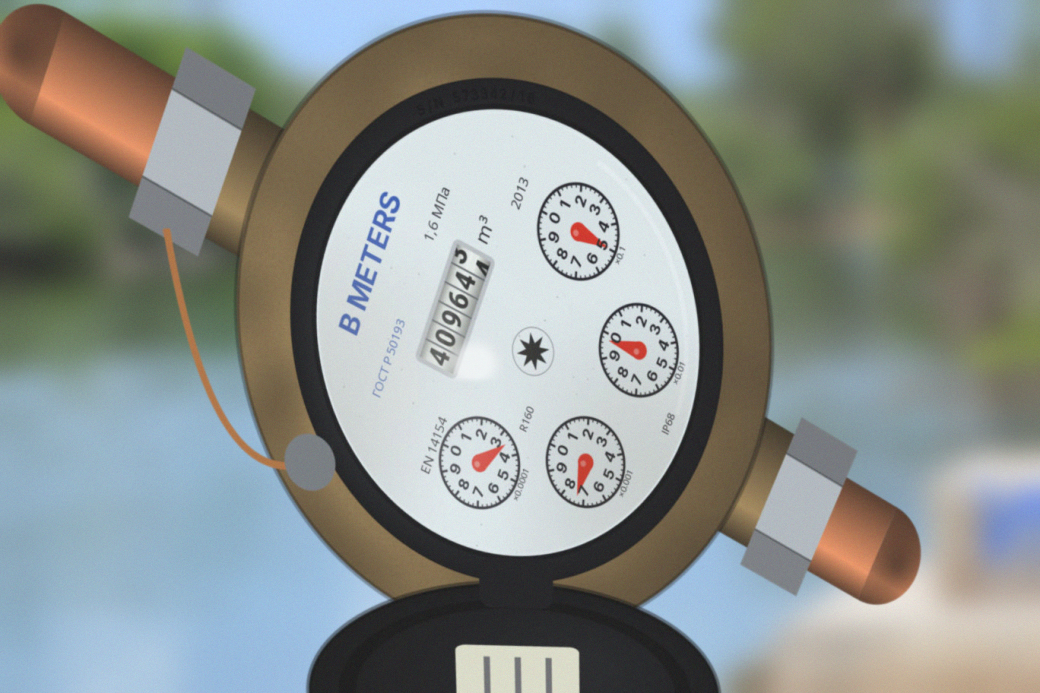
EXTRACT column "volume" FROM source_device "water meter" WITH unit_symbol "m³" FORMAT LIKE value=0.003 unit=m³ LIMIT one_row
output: value=409643.4973 unit=m³
